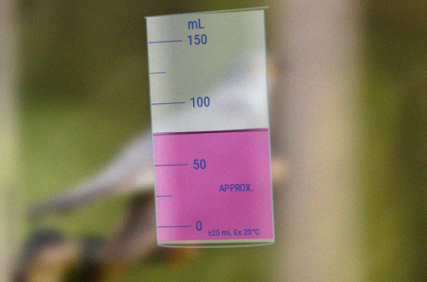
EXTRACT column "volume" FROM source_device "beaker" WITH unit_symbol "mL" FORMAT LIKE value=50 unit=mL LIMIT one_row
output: value=75 unit=mL
